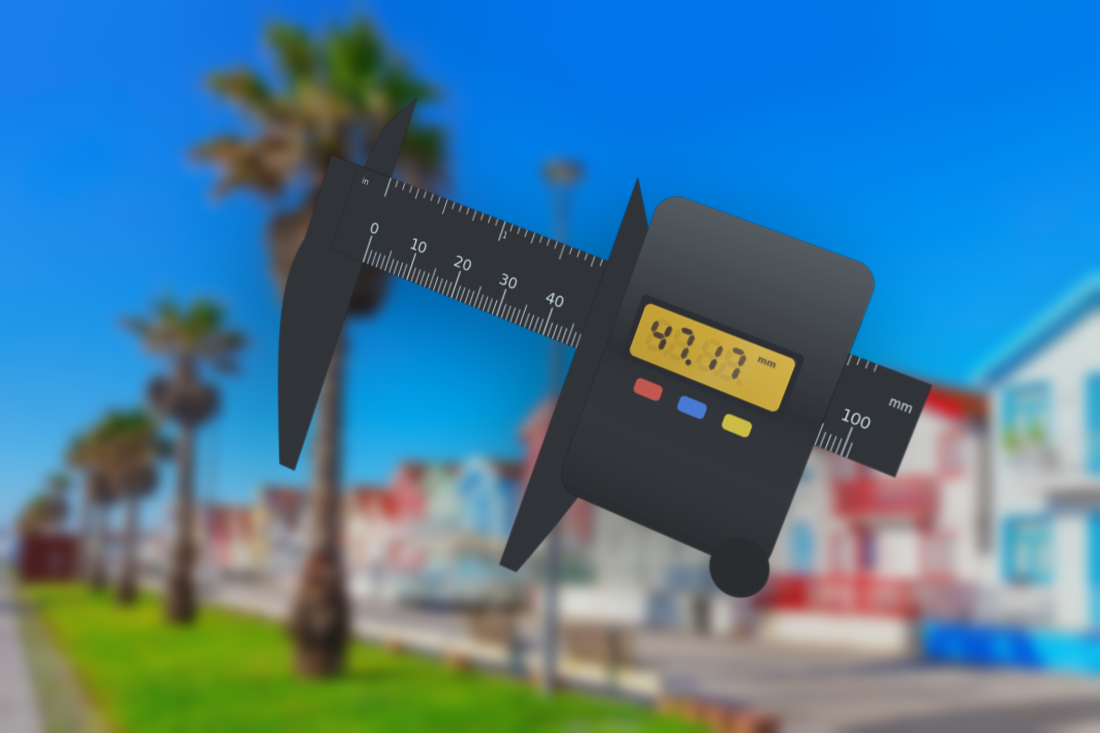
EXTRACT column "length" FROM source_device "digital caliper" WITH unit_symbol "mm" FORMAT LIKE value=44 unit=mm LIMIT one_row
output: value=47.17 unit=mm
